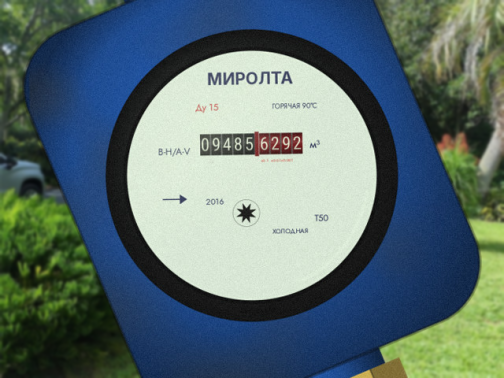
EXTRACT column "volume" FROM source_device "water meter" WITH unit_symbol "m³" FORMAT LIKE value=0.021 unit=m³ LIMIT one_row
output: value=9485.6292 unit=m³
